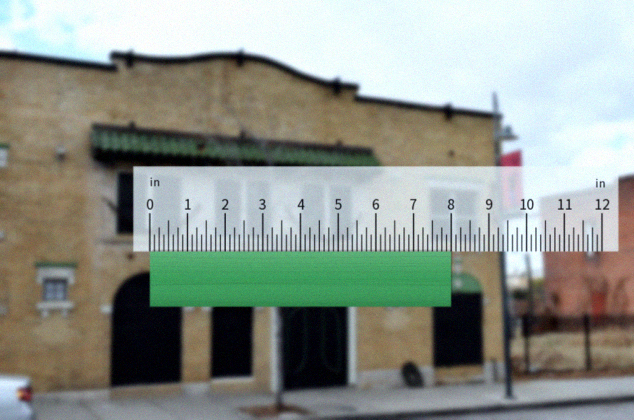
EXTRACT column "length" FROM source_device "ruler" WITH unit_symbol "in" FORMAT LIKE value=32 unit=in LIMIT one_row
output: value=8 unit=in
